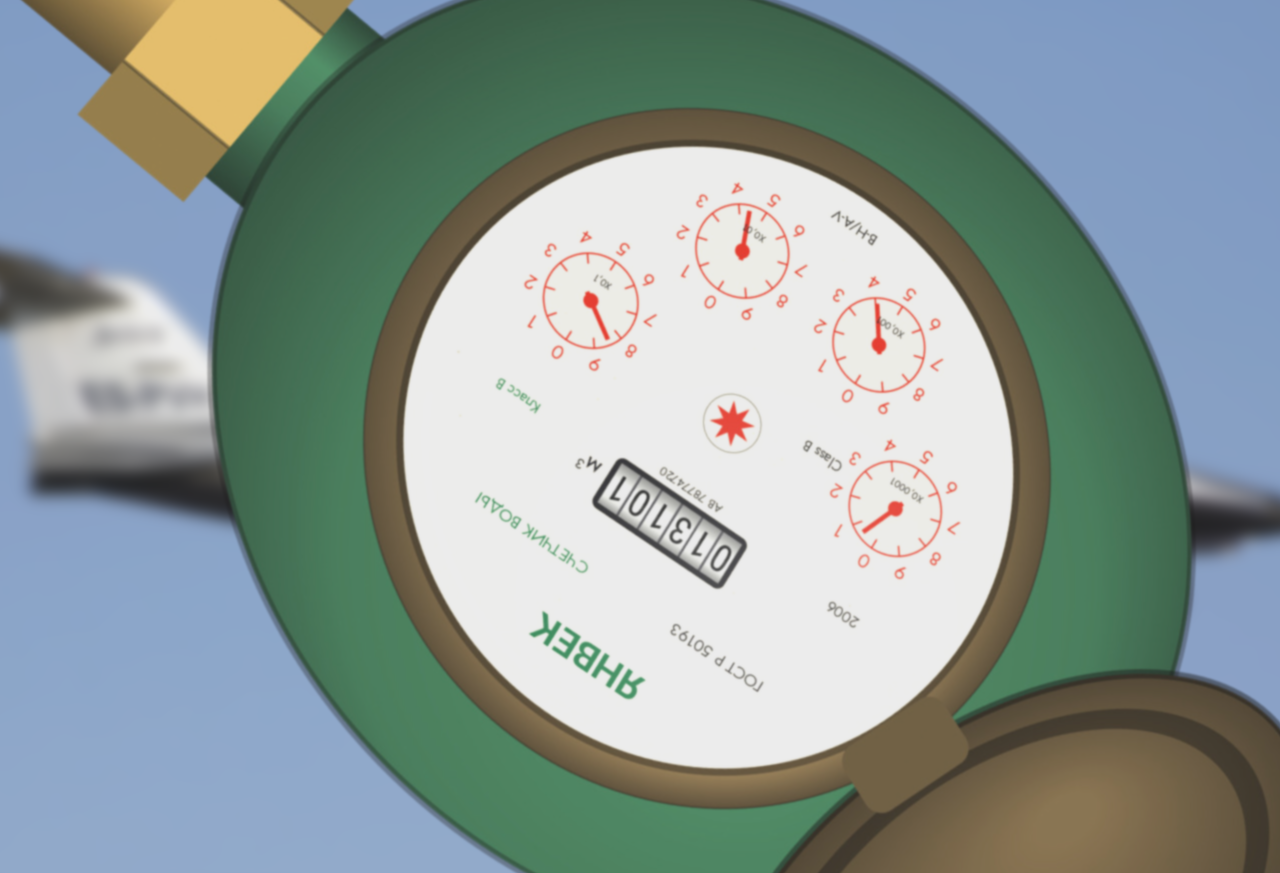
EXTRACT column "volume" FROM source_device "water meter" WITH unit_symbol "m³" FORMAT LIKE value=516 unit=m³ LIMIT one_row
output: value=13101.8440 unit=m³
